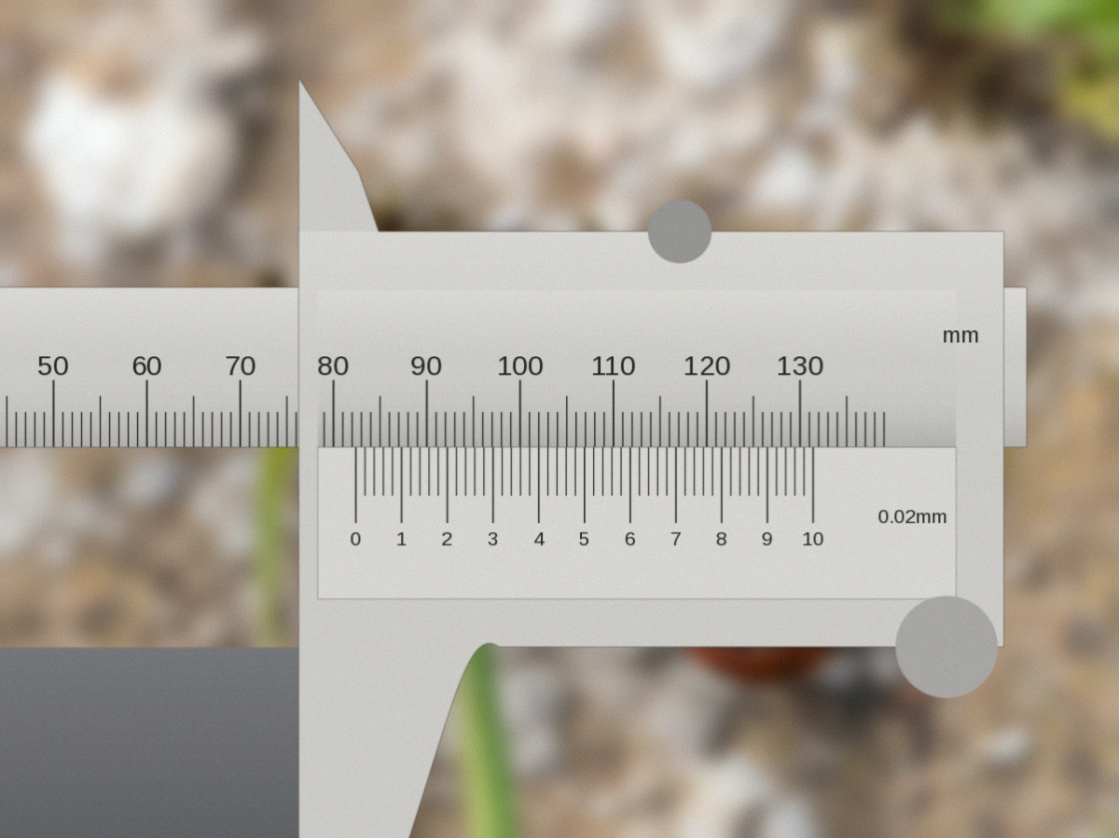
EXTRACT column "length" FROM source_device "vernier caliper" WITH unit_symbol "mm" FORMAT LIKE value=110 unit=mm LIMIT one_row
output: value=82.4 unit=mm
